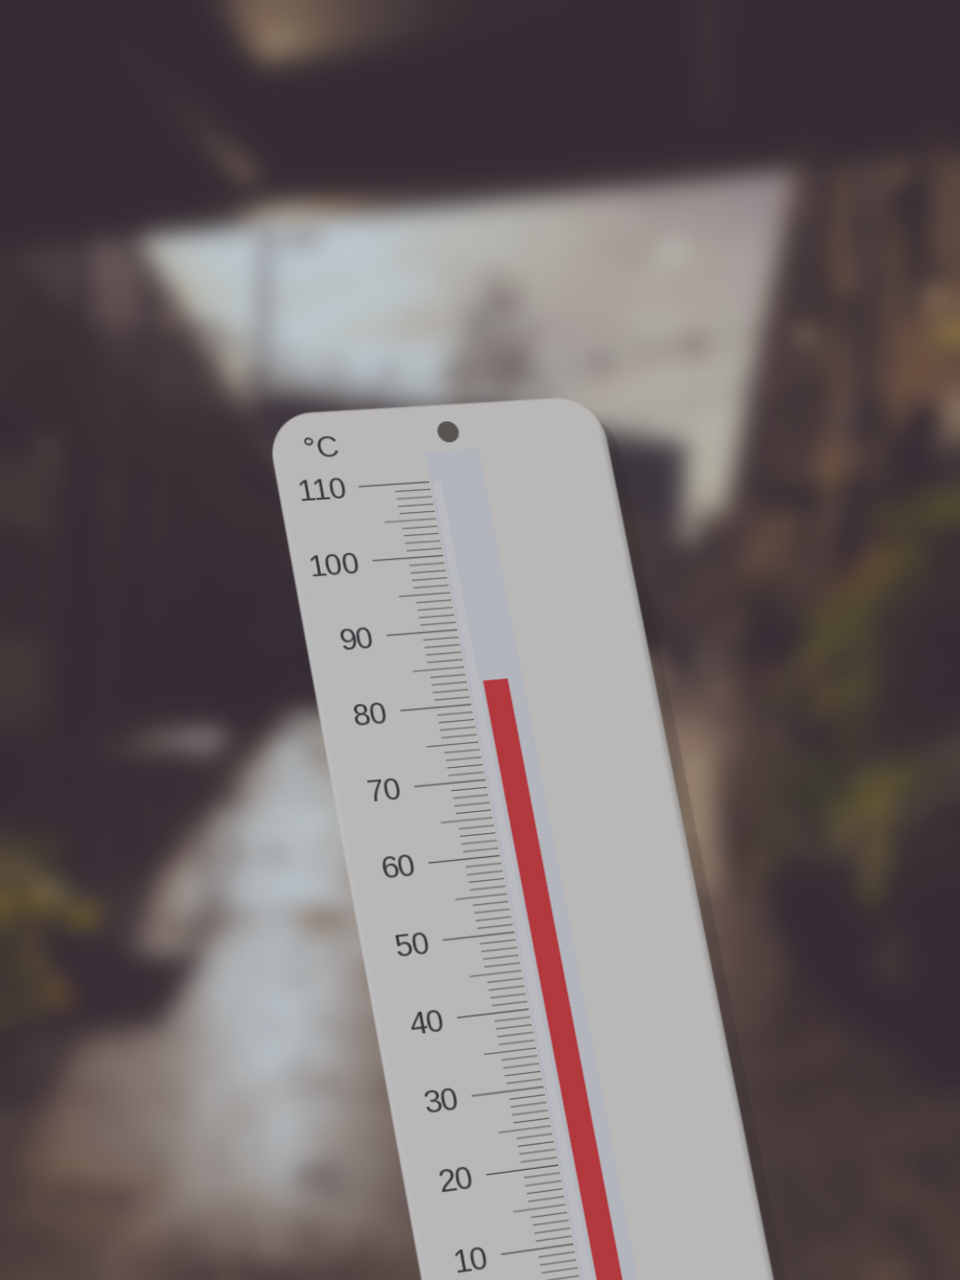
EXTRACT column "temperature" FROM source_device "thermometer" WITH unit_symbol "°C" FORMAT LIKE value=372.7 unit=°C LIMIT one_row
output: value=83 unit=°C
